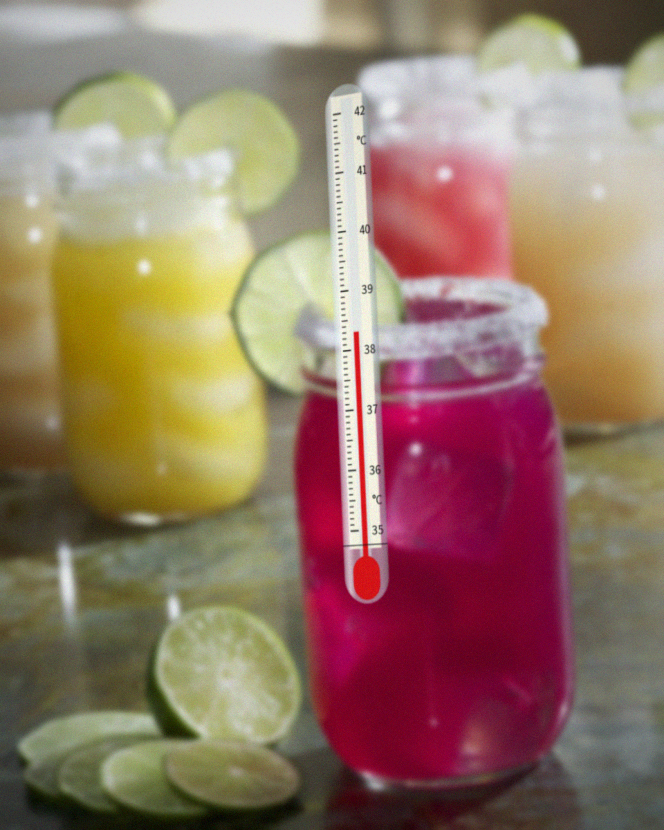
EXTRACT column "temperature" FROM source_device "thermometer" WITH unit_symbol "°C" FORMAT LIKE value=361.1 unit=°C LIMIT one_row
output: value=38.3 unit=°C
